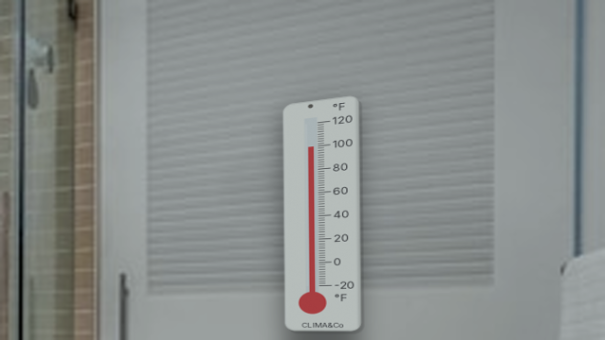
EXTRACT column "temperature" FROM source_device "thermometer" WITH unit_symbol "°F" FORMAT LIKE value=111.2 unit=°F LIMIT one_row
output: value=100 unit=°F
